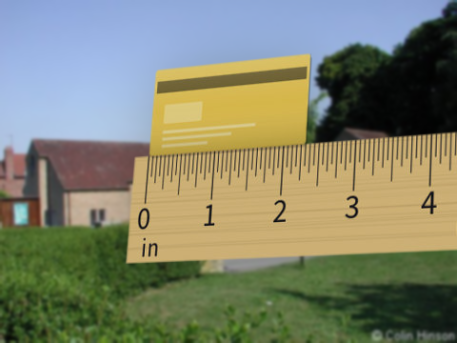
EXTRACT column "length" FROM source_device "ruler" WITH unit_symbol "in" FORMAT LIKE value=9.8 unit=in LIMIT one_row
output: value=2.3125 unit=in
